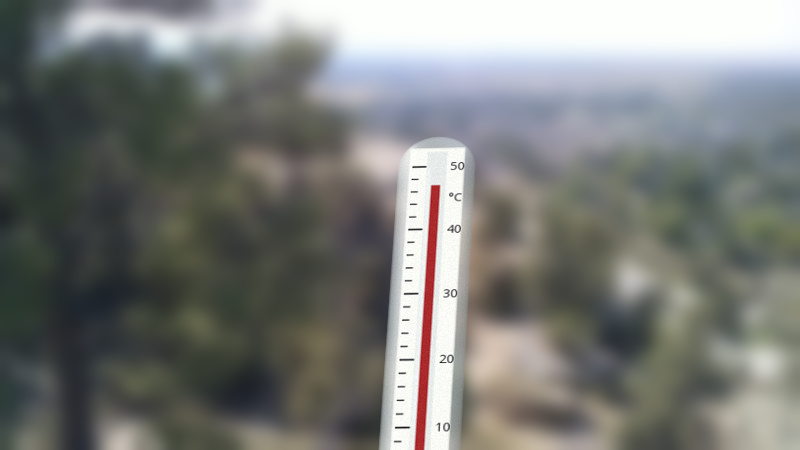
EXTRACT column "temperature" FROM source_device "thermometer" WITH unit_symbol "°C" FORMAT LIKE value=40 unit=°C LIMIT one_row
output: value=47 unit=°C
